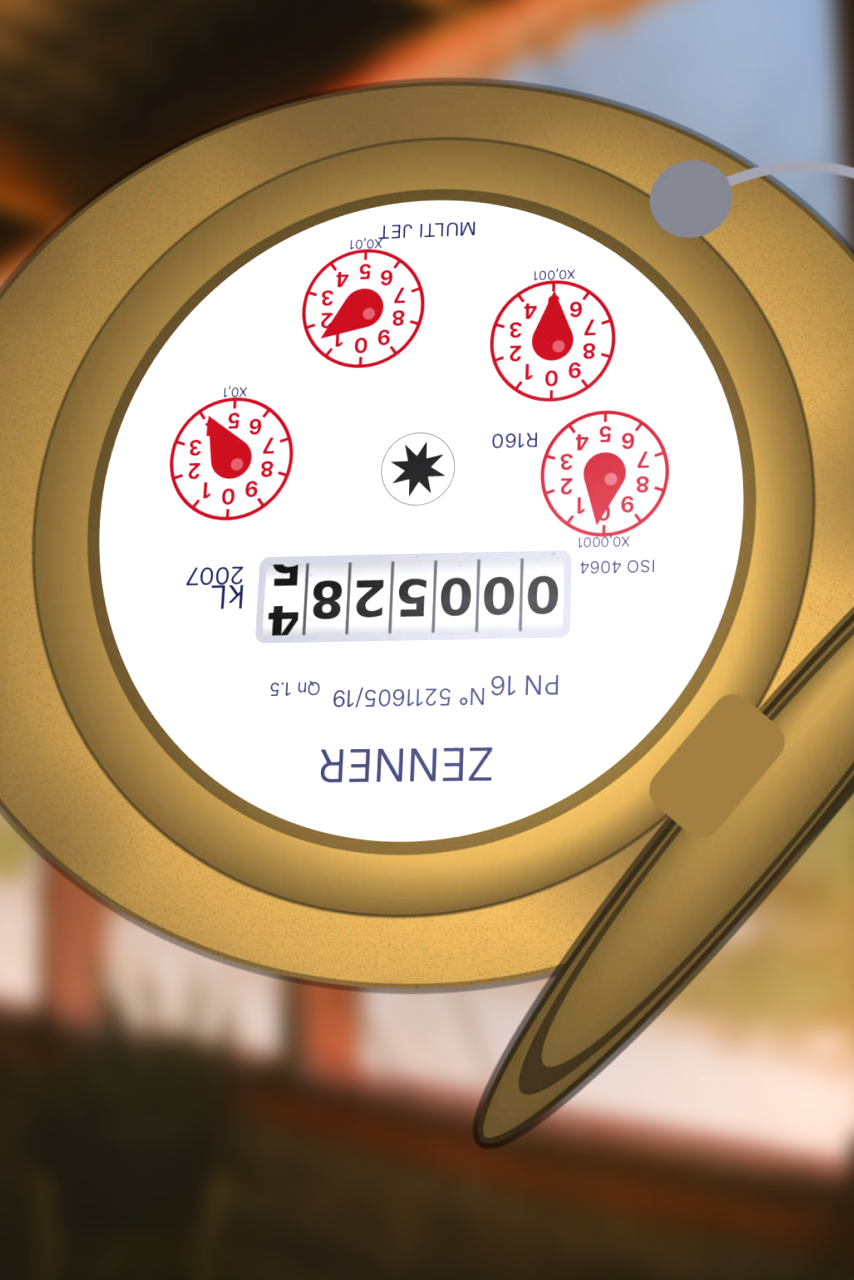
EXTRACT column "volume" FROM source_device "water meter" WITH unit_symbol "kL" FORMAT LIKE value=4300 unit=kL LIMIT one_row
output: value=5284.4150 unit=kL
